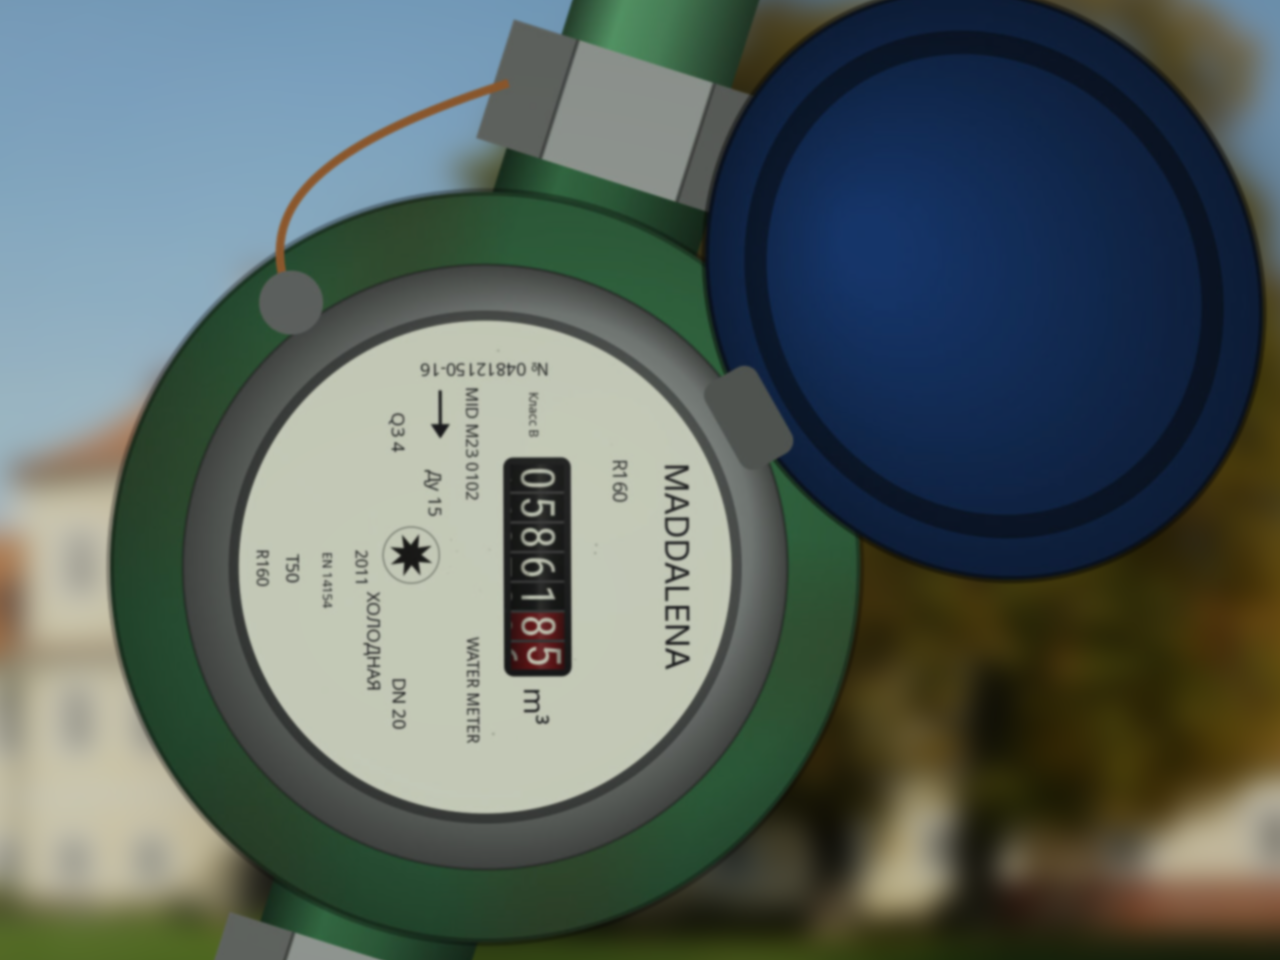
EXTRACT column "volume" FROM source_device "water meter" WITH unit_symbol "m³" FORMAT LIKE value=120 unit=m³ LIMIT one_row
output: value=5861.85 unit=m³
